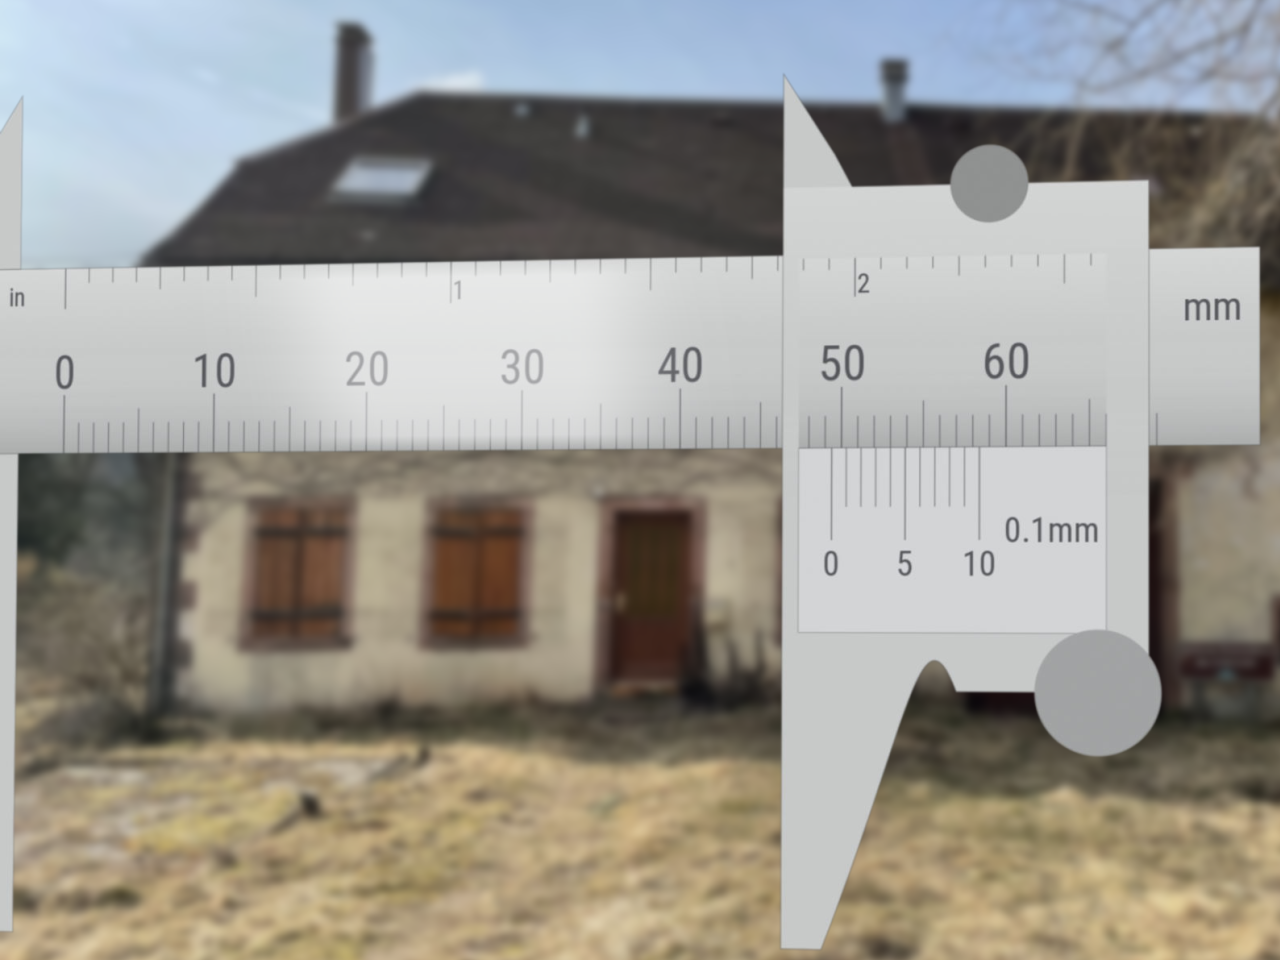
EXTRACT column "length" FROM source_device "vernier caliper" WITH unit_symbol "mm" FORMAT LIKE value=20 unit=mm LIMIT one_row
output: value=49.4 unit=mm
